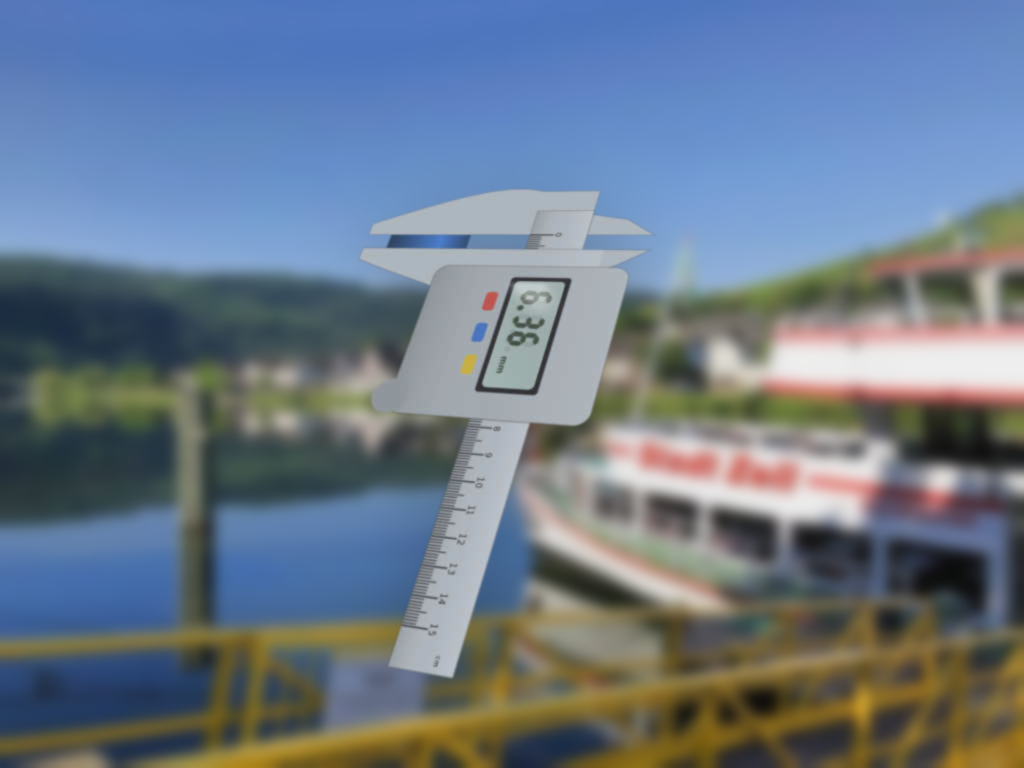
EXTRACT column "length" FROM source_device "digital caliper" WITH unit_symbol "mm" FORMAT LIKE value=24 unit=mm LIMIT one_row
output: value=6.36 unit=mm
